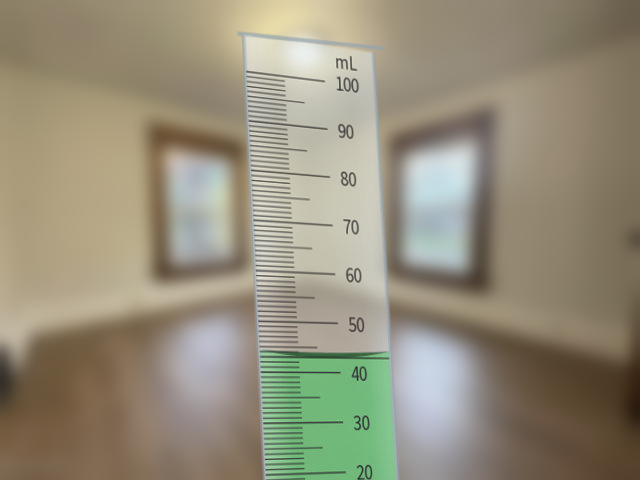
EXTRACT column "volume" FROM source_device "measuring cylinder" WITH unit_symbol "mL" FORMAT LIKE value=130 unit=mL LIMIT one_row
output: value=43 unit=mL
